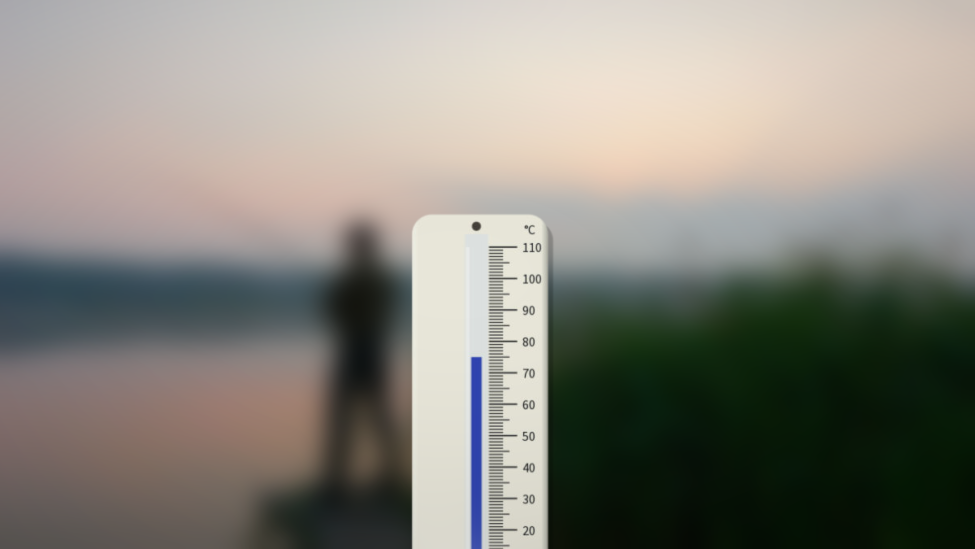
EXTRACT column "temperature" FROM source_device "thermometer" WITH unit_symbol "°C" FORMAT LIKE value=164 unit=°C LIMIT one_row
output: value=75 unit=°C
